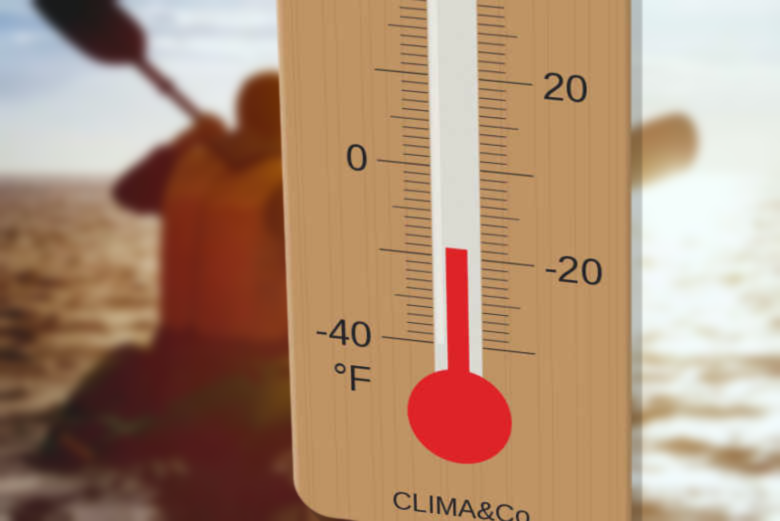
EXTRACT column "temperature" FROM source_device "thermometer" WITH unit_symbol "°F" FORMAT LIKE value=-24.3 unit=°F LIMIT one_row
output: value=-18 unit=°F
